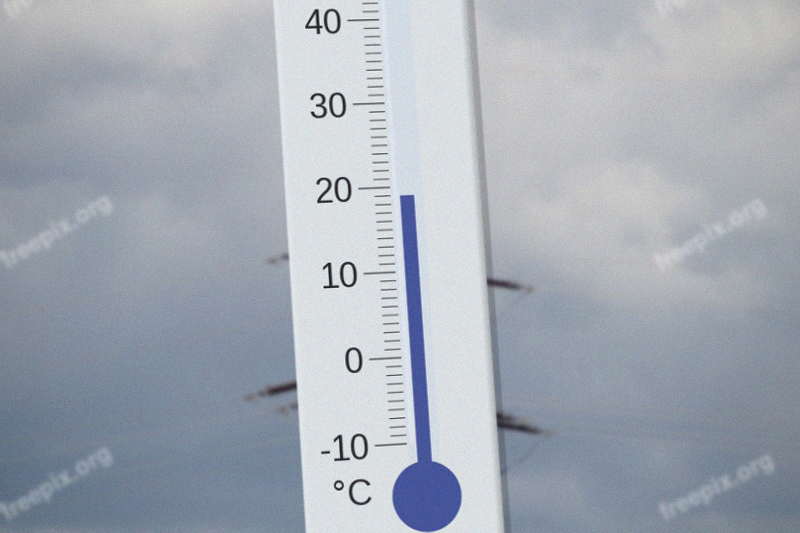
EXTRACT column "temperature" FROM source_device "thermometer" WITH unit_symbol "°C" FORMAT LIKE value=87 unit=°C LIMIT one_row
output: value=19 unit=°C
